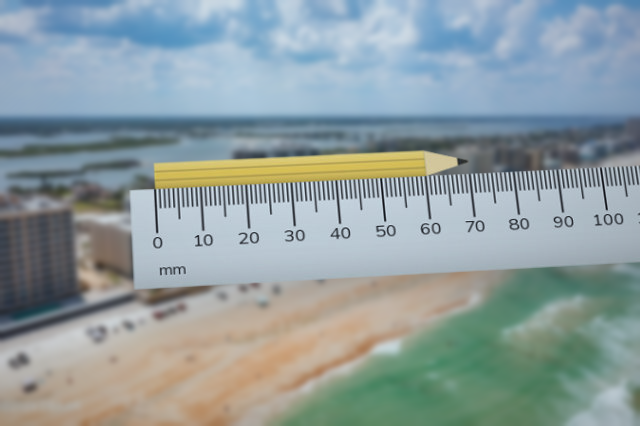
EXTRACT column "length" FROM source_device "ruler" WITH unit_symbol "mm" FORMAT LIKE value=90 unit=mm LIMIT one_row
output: value=70 unit=mm
